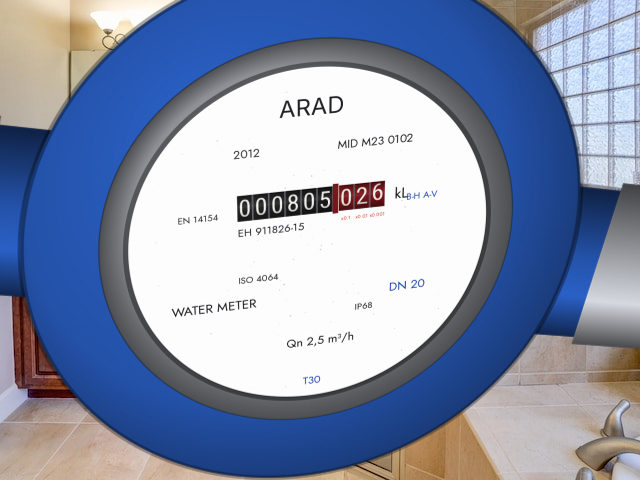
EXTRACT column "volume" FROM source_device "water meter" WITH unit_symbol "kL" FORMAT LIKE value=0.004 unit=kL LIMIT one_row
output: value=805.026 unit=kL
